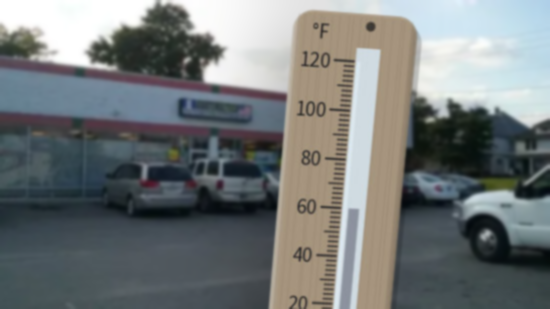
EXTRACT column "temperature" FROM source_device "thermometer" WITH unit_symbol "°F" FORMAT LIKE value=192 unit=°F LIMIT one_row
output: value=60 unit=°F
